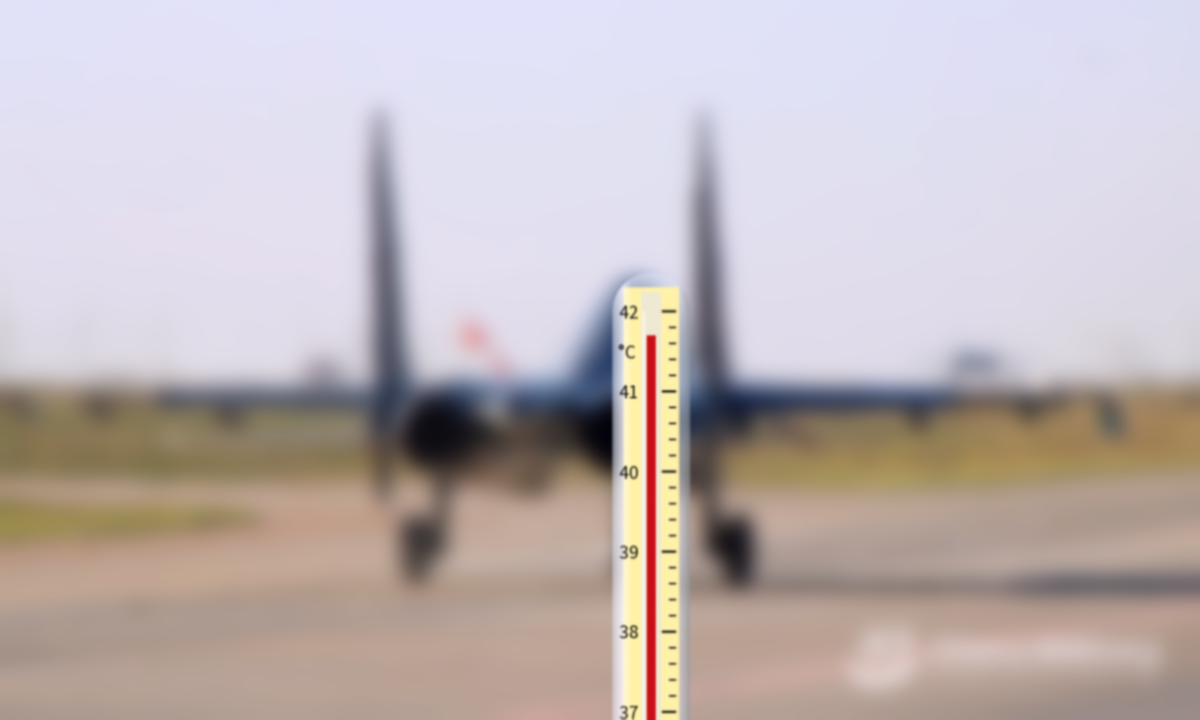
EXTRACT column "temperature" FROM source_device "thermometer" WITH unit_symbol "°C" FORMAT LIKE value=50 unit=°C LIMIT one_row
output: value=41.7 unit=°C
